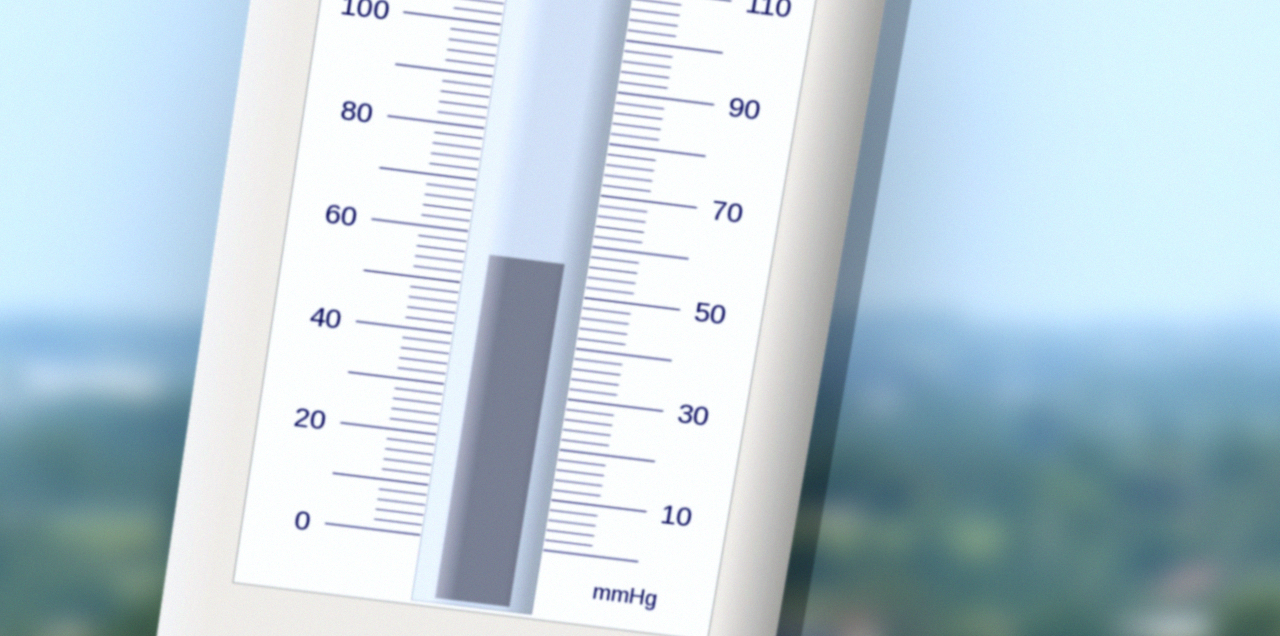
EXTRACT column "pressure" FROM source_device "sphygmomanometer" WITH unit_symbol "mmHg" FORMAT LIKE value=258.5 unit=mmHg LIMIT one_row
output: value=56 unit=mmHg
